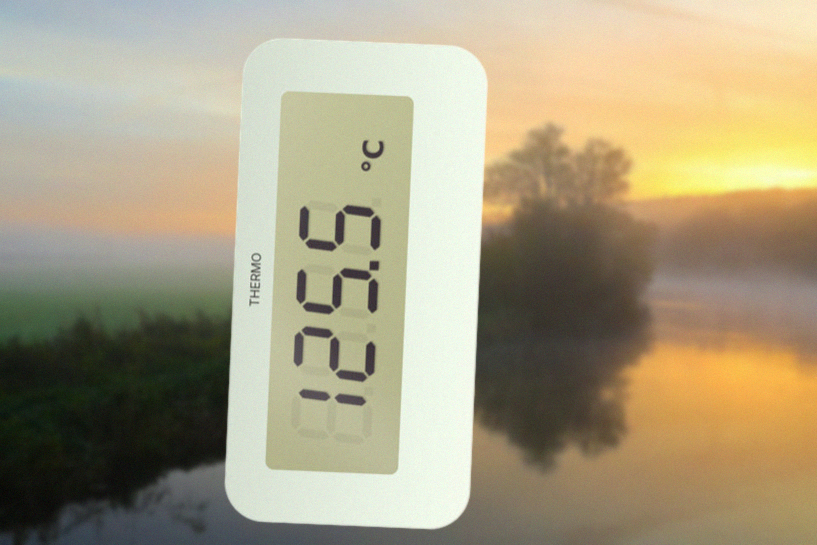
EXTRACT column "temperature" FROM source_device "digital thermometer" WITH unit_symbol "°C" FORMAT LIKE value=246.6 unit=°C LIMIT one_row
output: value=125.5 unit=°C
